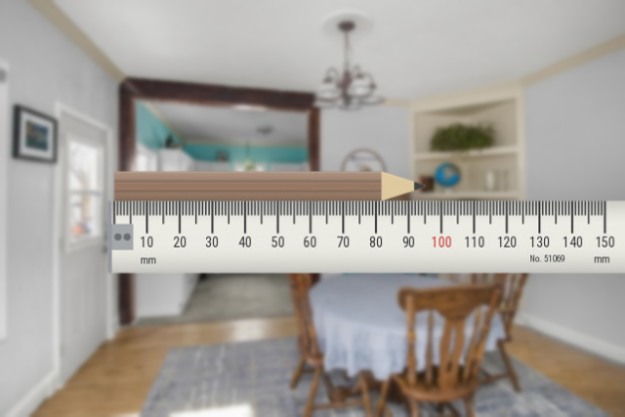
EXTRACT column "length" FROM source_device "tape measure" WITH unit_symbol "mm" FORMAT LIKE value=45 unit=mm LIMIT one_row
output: value=95 unit=mm
